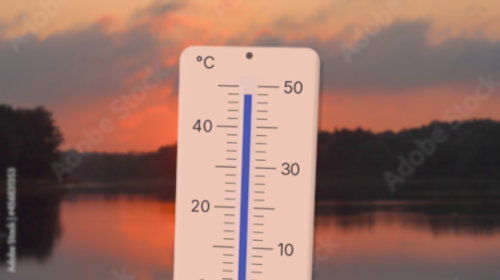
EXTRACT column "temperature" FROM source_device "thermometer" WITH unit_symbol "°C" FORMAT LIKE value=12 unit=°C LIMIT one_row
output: value=48 unit=°C
